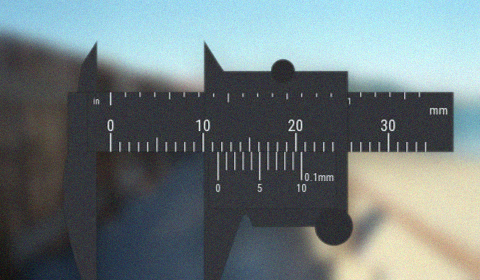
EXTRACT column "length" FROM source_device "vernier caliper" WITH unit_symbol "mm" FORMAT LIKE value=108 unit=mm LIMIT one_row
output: value=11.6 unit=mm
